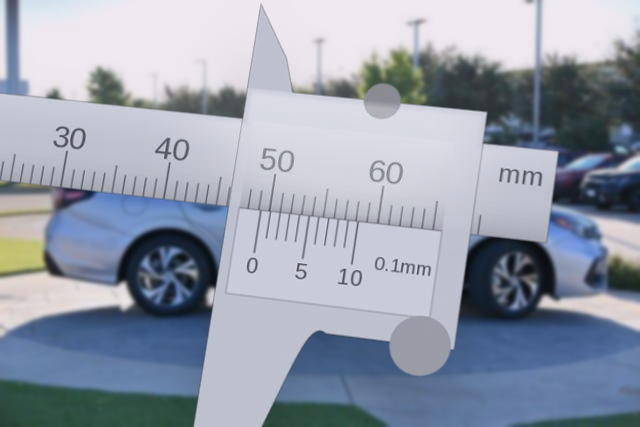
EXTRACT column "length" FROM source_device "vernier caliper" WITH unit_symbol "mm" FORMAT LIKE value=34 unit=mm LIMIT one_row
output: value=49.2 unit=mm
